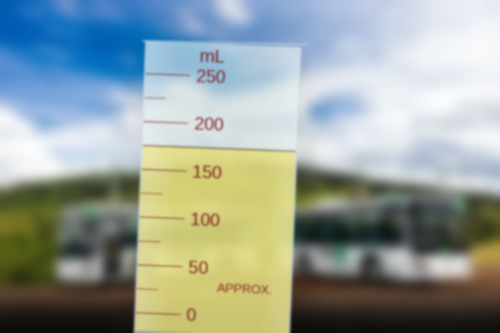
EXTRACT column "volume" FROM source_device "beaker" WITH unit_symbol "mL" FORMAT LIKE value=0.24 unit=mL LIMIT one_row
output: value=175 unit=mL
